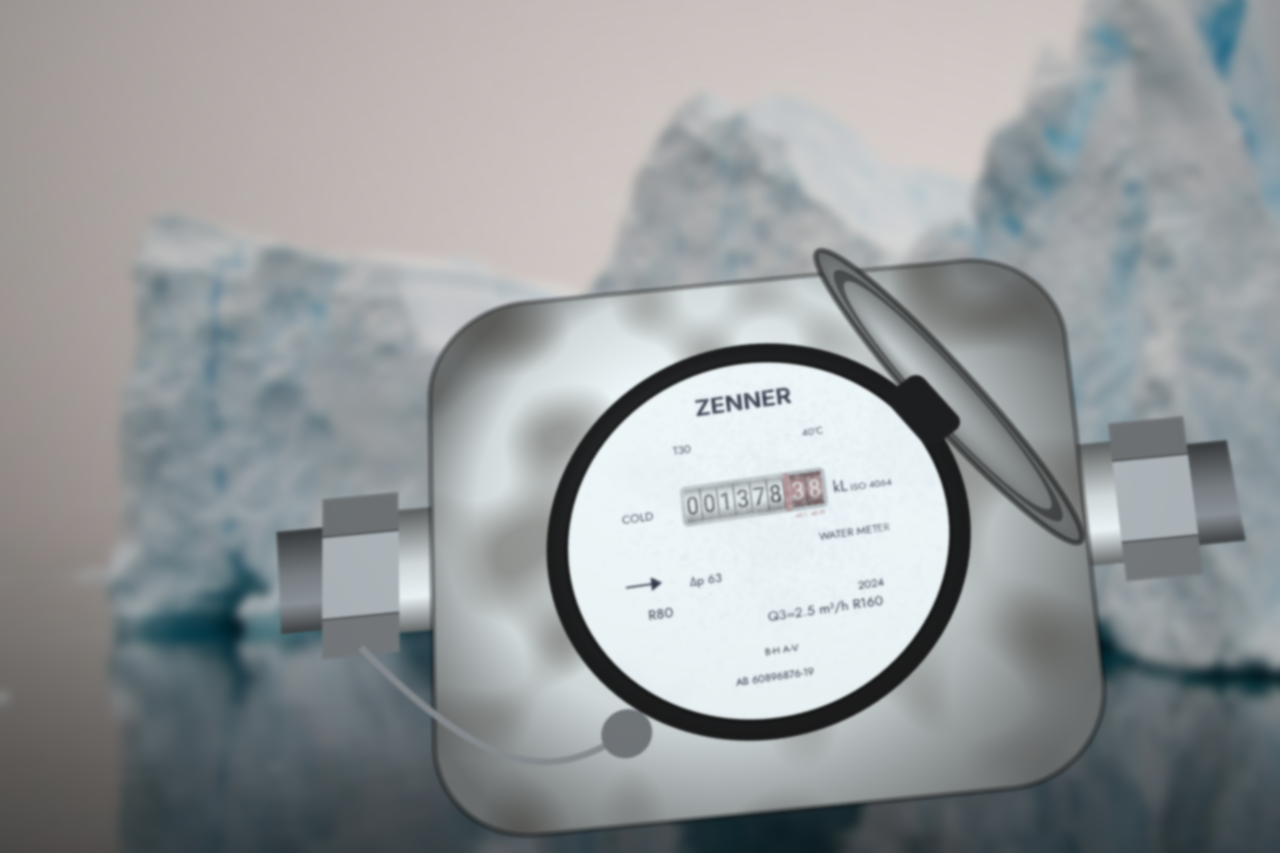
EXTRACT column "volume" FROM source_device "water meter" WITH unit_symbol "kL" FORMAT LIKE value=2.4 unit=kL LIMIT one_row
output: value=1378.38 unit=kL
